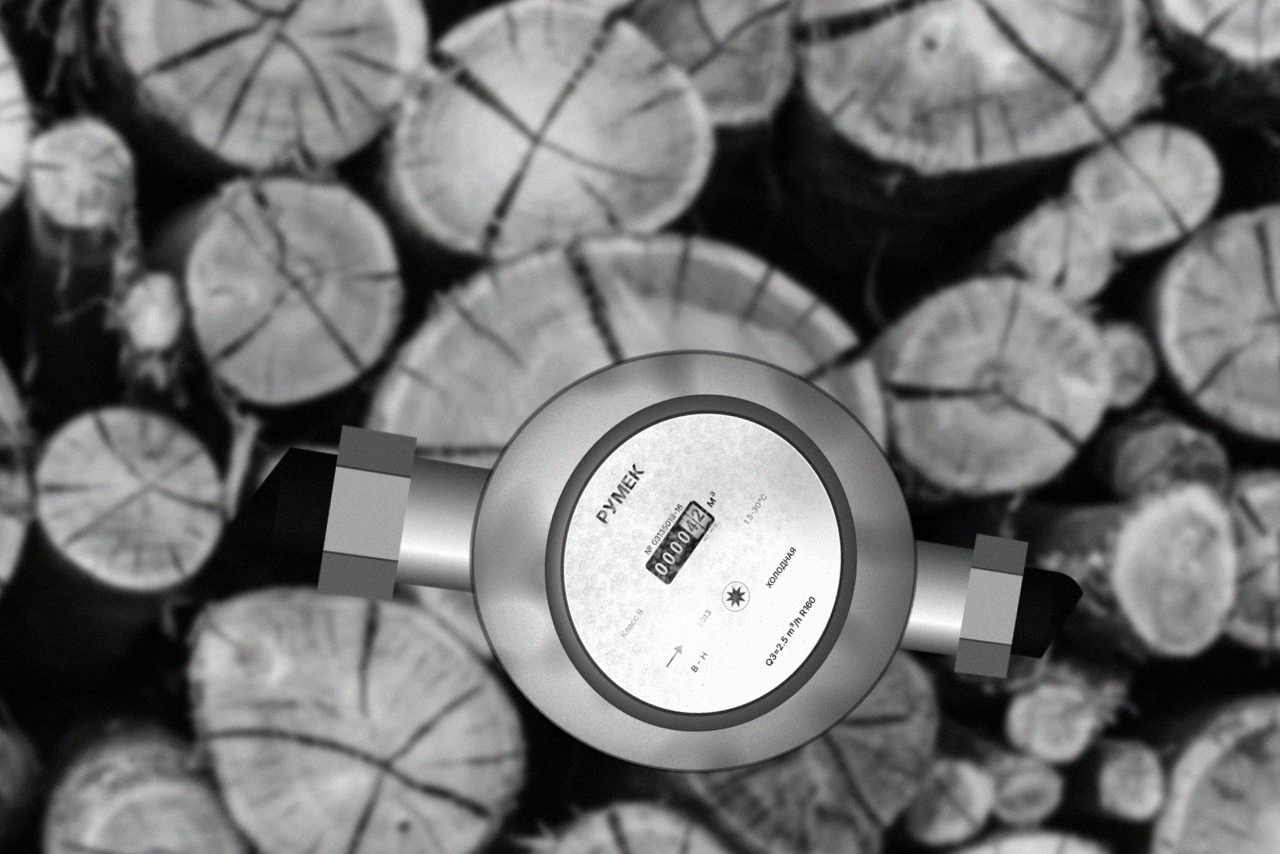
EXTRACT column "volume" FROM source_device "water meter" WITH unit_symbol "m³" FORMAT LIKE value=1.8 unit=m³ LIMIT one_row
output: value=0.42 unit=m³
